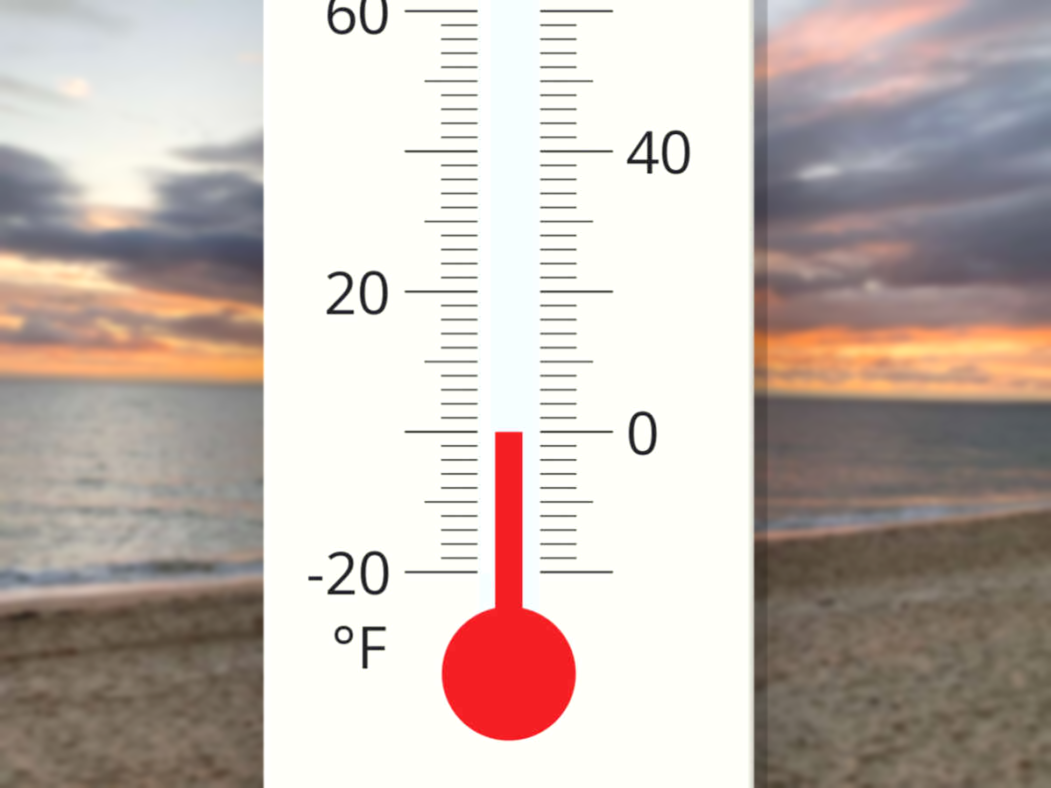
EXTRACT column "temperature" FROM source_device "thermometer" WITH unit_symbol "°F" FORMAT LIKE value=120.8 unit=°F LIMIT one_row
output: value=0 unit=°F
